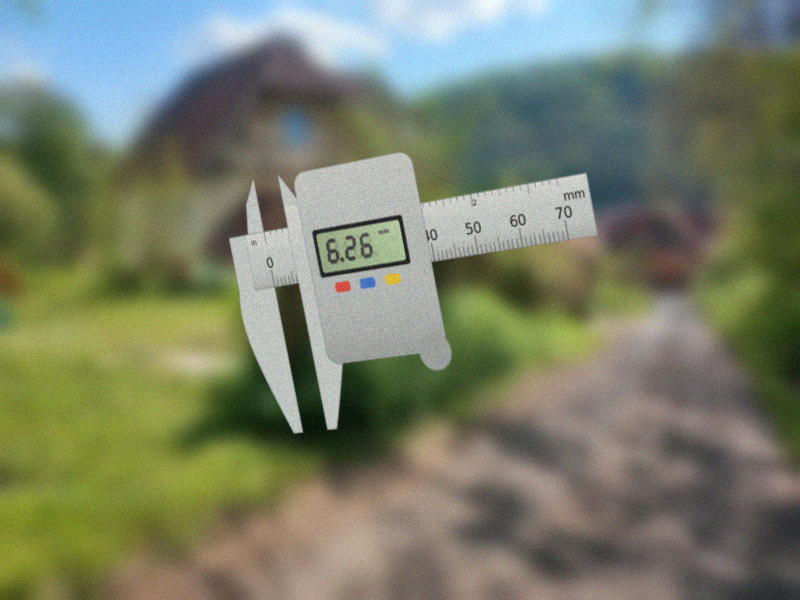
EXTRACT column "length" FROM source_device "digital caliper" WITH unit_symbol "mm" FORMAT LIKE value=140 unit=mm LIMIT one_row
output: value=6.26 unit=mm
